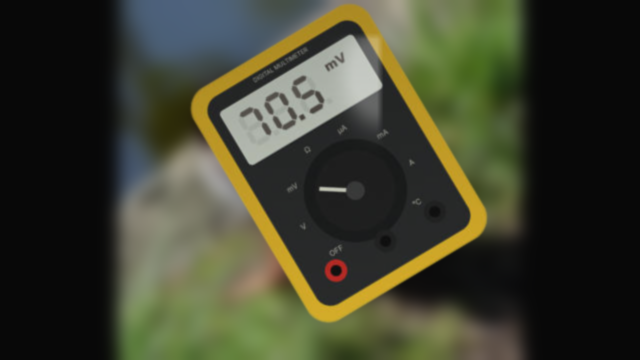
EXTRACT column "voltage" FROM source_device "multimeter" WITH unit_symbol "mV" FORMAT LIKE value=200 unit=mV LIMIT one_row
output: value=70.5 unit=mV
